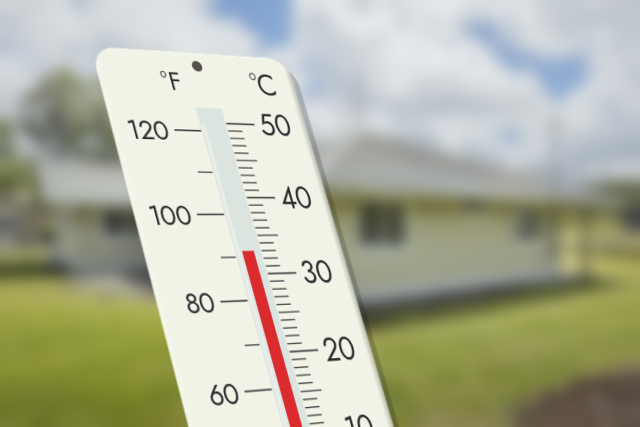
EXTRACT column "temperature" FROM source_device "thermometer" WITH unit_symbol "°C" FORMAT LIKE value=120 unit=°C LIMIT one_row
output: value=33 unit=°C
